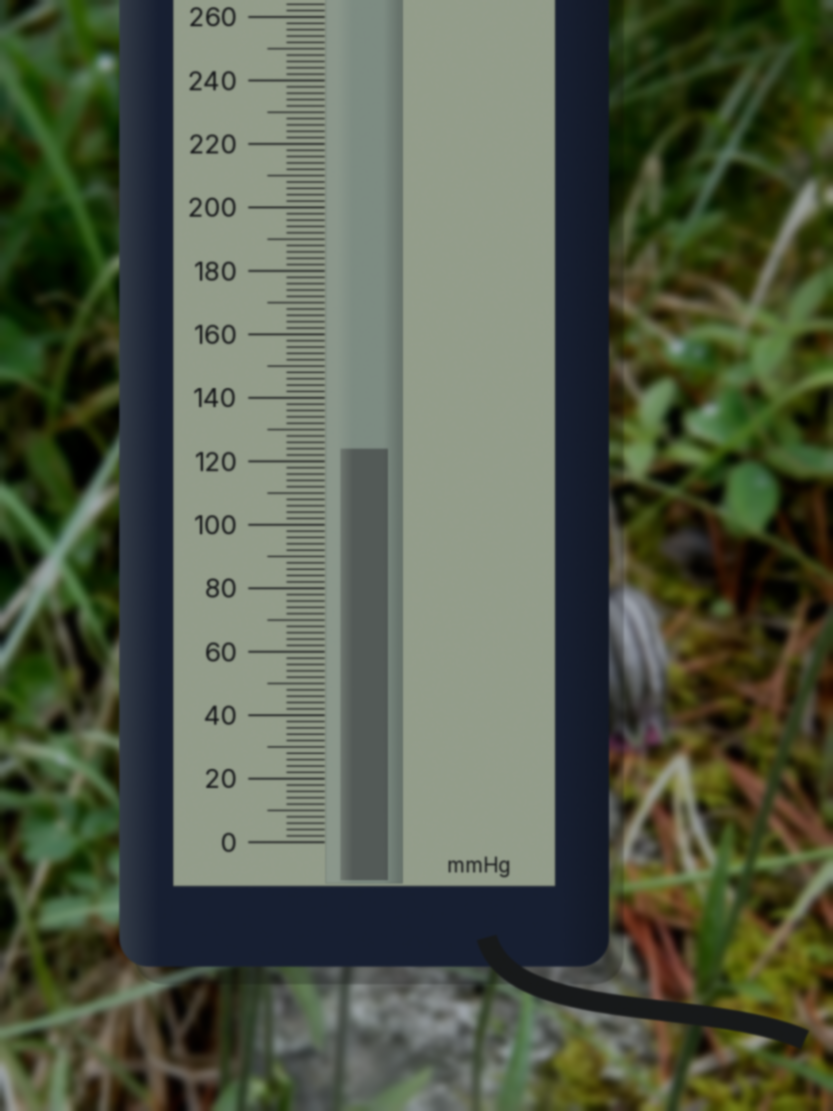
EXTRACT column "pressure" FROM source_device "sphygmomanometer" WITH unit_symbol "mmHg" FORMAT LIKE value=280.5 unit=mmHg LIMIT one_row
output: value=124 unit=mmHg
